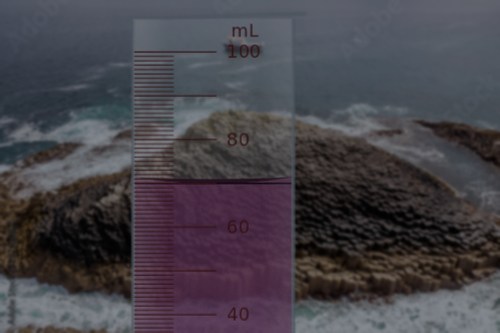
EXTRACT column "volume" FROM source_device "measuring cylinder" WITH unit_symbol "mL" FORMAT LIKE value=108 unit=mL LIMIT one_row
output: value=70 unit=mL
